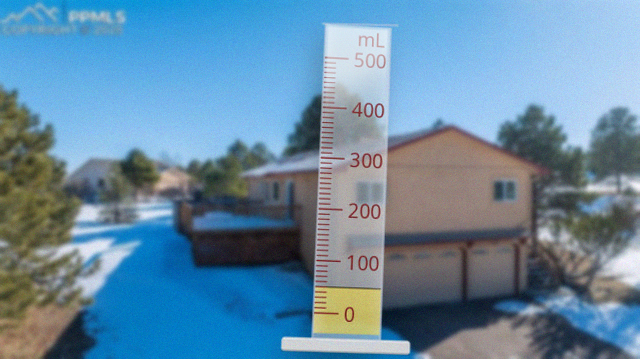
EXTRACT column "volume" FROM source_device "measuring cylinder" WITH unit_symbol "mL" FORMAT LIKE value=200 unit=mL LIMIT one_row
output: value=50 unit=mL
